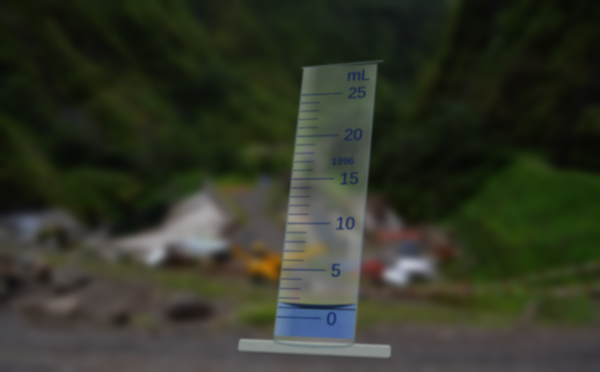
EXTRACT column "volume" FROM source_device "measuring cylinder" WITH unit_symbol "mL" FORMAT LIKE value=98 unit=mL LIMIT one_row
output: value=1 unit=mL
